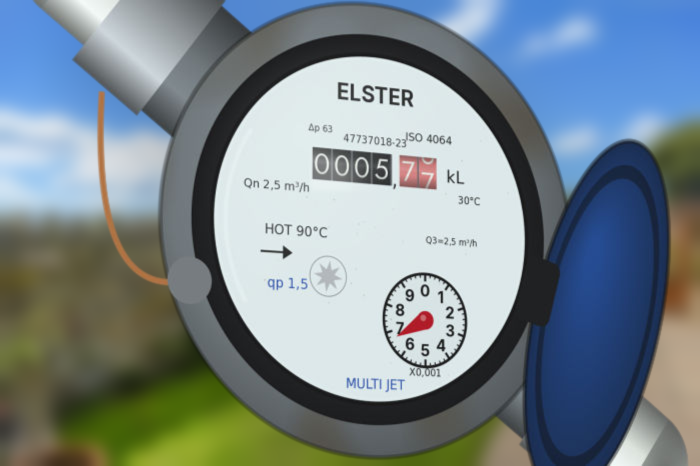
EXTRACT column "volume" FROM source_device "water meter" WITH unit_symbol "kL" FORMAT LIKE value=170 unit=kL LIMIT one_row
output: value=5.766 unit=kL
